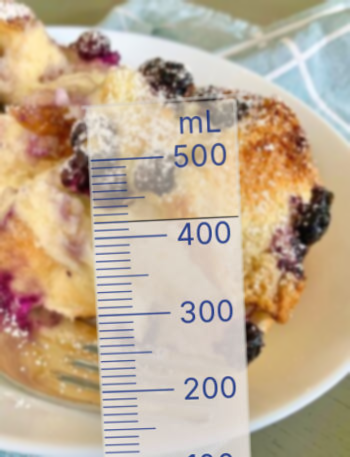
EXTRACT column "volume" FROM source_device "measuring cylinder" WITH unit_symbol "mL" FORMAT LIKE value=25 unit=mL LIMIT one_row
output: value=420 unit=mL
